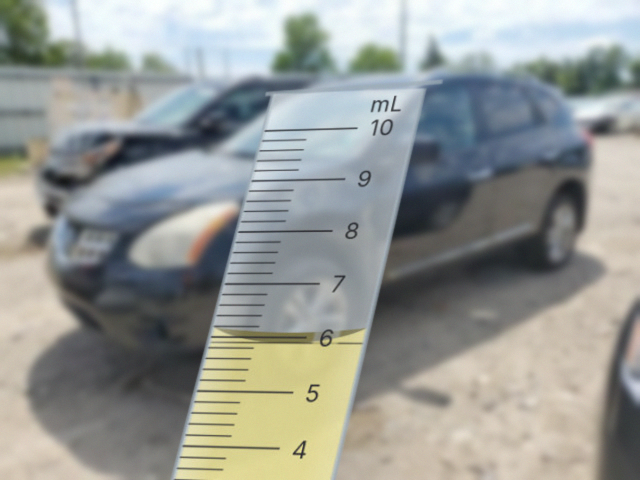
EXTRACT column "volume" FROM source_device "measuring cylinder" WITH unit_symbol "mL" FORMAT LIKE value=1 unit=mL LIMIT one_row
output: value=5.9 unit=mL
